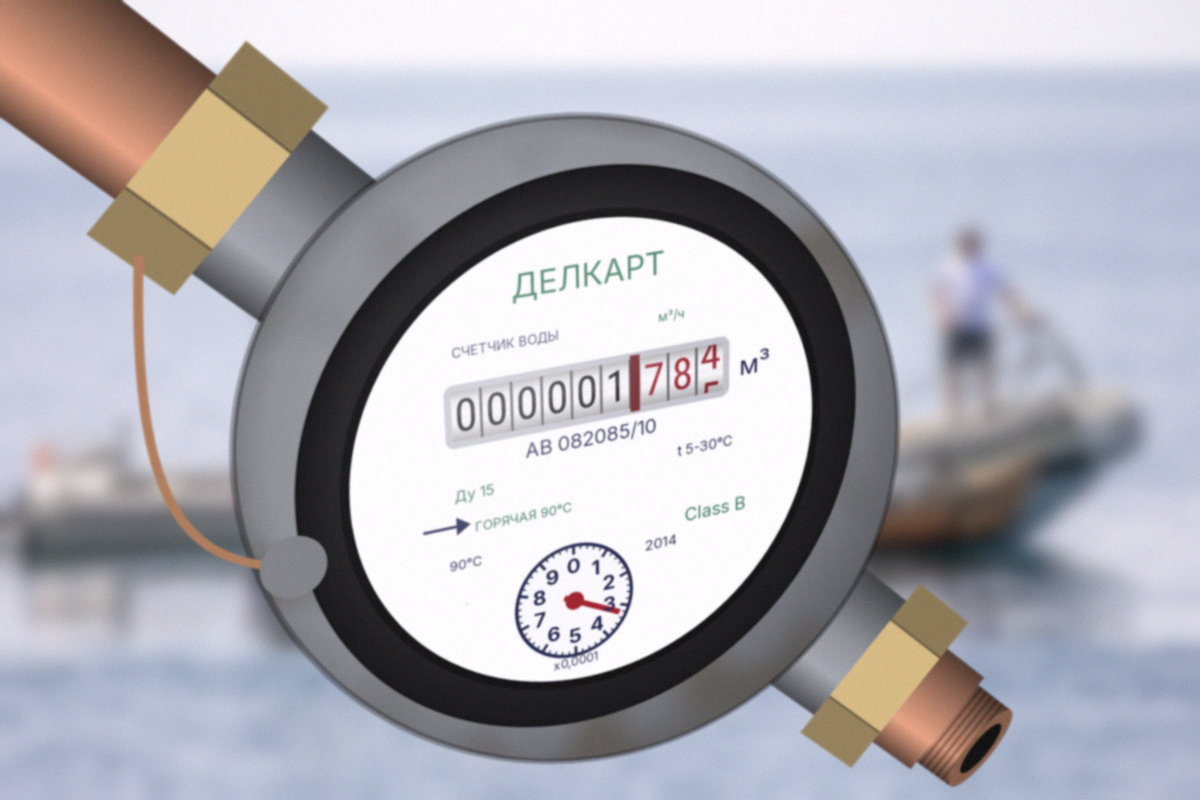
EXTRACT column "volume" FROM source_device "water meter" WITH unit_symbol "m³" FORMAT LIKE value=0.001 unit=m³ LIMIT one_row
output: value=1.7843 unit=m³
